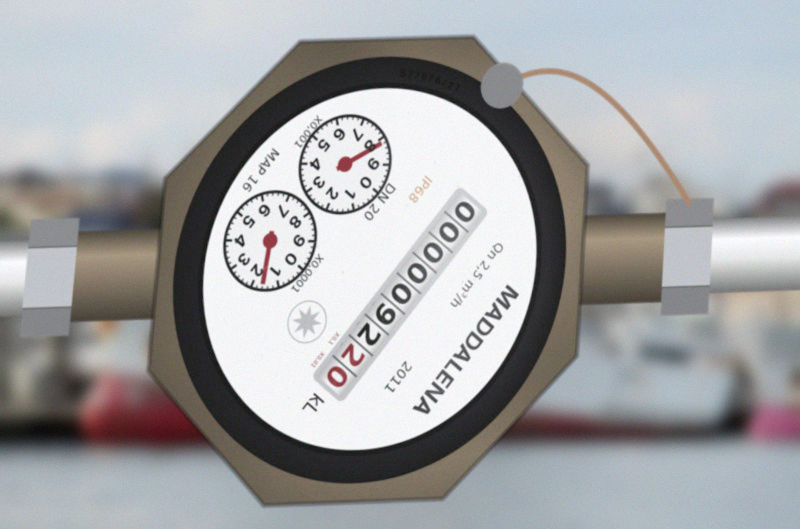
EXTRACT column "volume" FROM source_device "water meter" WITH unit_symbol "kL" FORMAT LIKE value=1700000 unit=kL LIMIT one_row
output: value=92.2081 unit=kL
